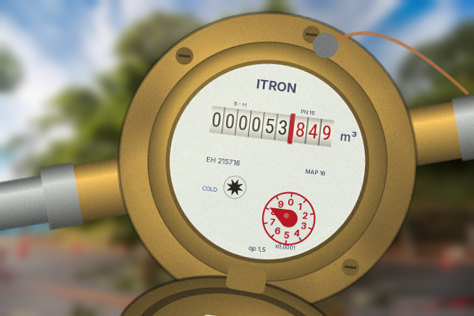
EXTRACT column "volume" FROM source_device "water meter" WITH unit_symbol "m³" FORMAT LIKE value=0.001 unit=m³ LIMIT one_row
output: value=53.8498 unit=m³
